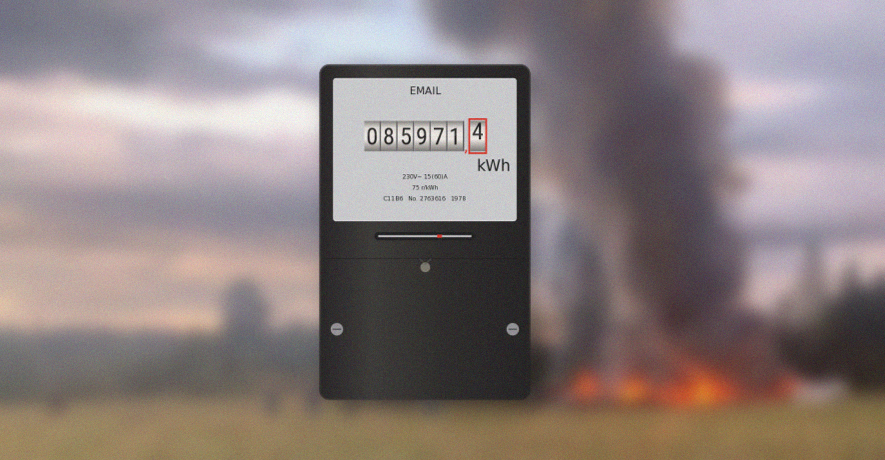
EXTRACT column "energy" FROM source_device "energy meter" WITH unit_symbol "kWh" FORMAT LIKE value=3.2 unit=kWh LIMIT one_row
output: value=85971.4 unit=kWh
